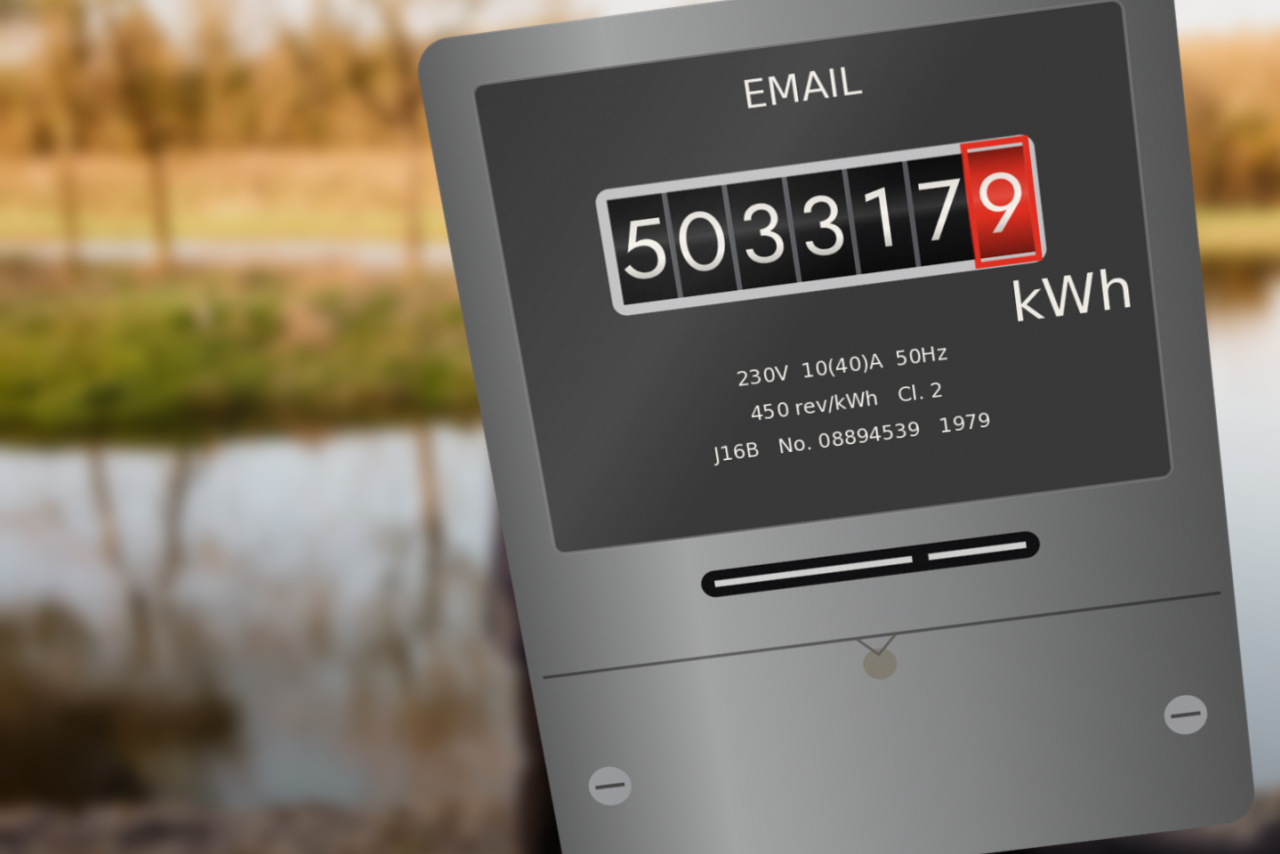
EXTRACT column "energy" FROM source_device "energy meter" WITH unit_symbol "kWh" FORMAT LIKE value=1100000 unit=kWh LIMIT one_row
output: value=503317.9 unit=kWh
